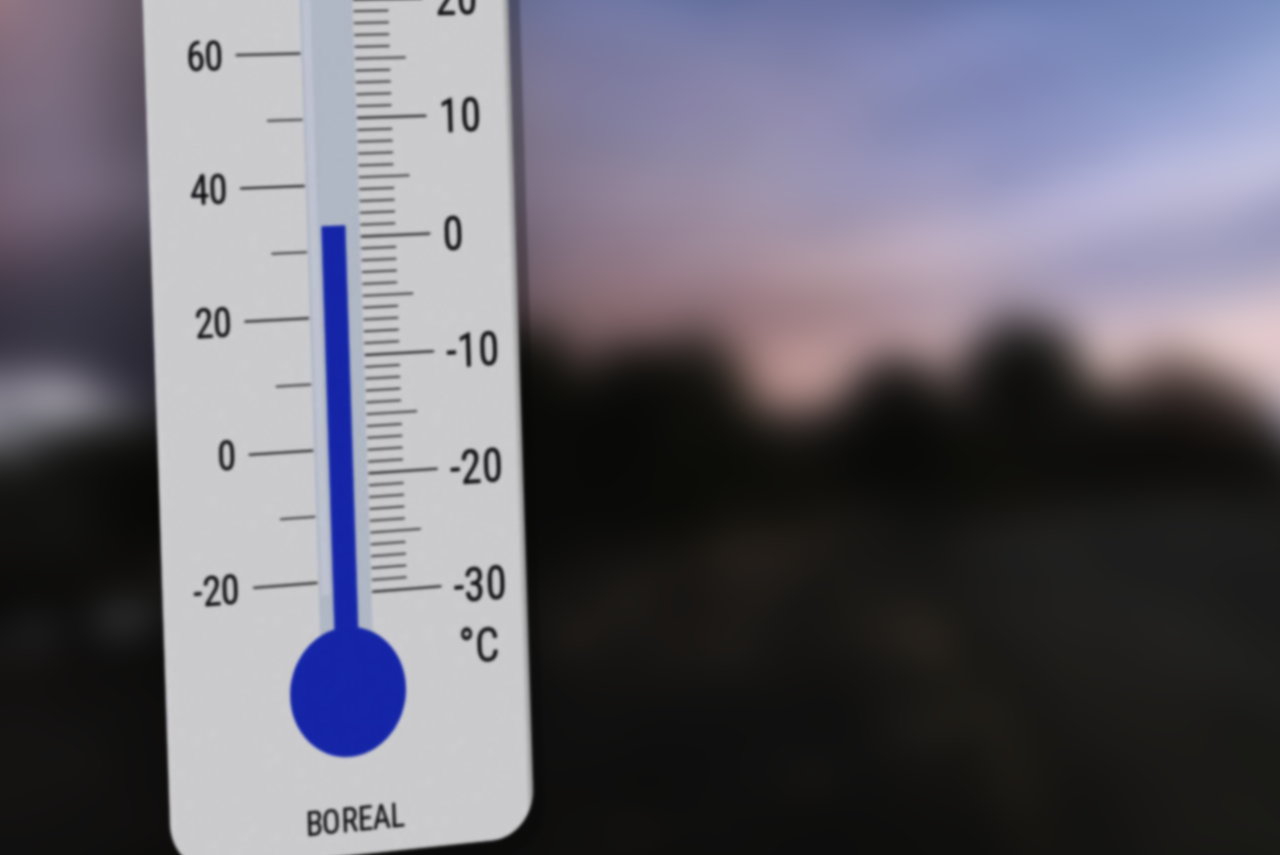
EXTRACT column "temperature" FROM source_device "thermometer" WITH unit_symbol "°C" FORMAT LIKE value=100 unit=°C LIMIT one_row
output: value=1 unit=°C
